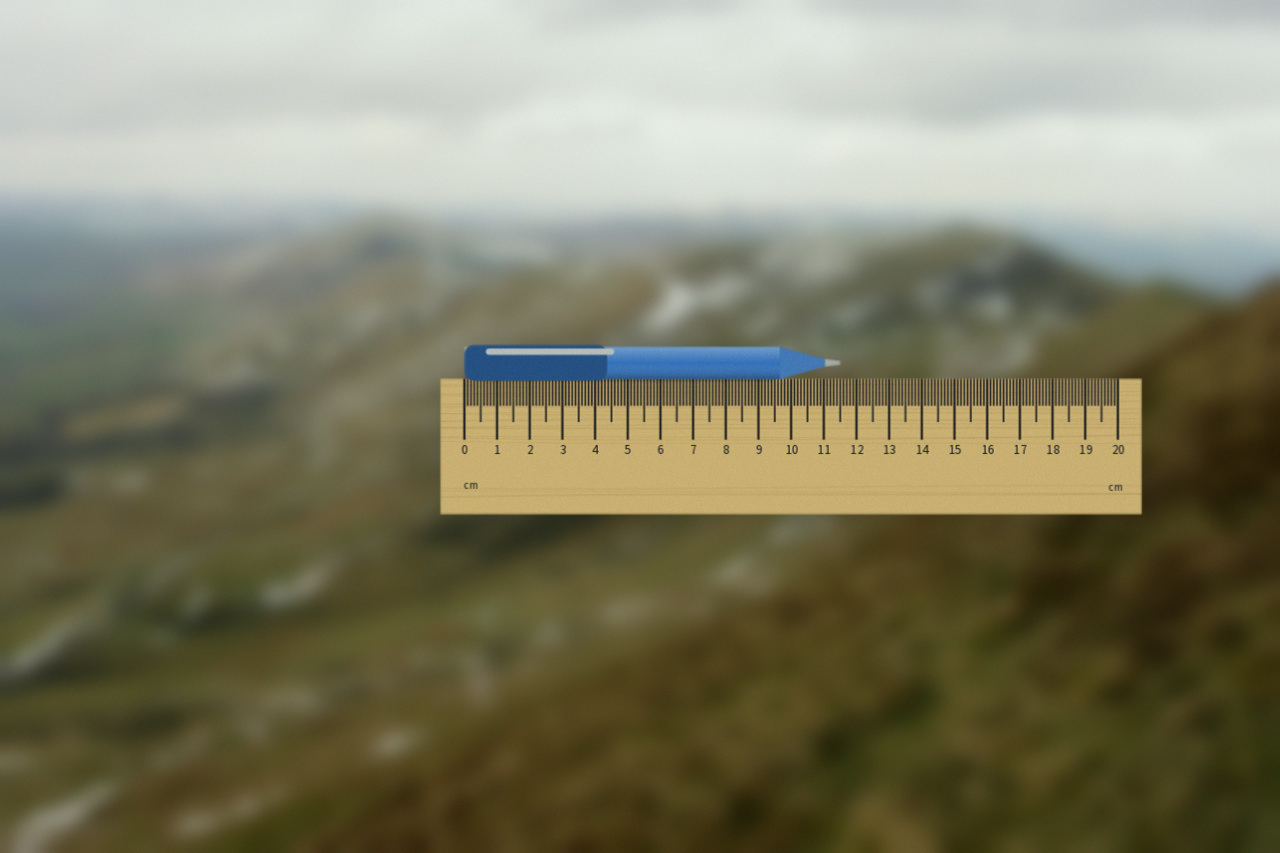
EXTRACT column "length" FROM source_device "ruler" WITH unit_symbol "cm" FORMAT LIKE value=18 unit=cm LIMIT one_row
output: value=11.5 unit=cm
